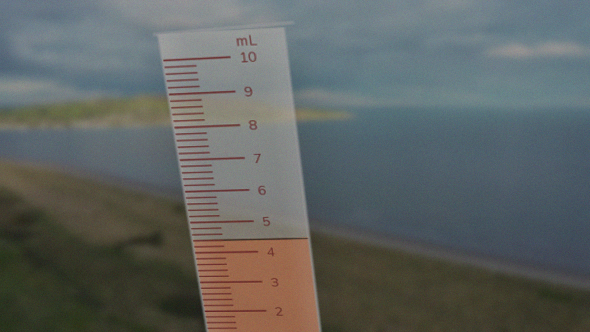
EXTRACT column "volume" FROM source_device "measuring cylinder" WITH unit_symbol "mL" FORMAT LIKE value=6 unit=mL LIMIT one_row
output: value=4.4 unit=mL
